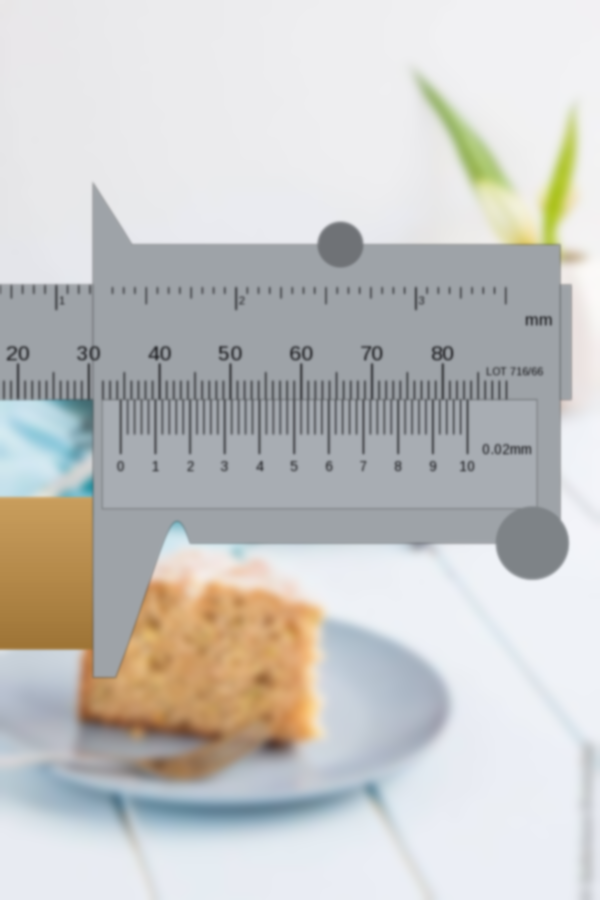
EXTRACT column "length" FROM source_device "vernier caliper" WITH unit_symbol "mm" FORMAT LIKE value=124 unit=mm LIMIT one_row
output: value=34.5 unit=mm
